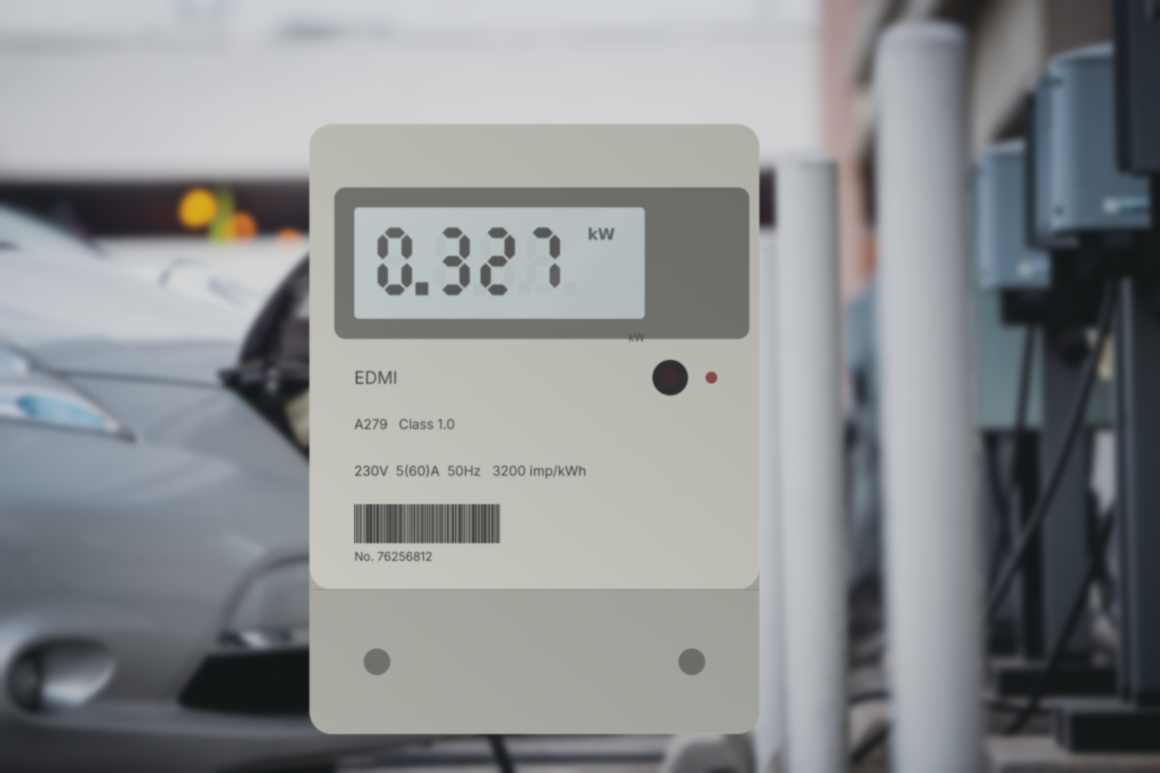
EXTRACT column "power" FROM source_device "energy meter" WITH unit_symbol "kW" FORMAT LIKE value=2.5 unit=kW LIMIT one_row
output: value=0.327 unit=kW
